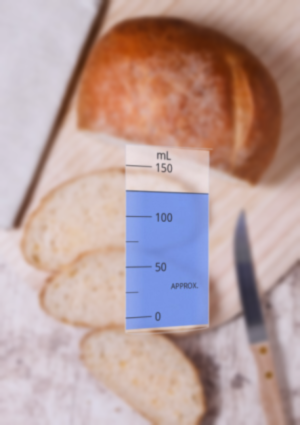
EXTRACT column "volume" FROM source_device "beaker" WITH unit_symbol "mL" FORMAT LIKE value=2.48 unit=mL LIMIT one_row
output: value=125 unit=mL
